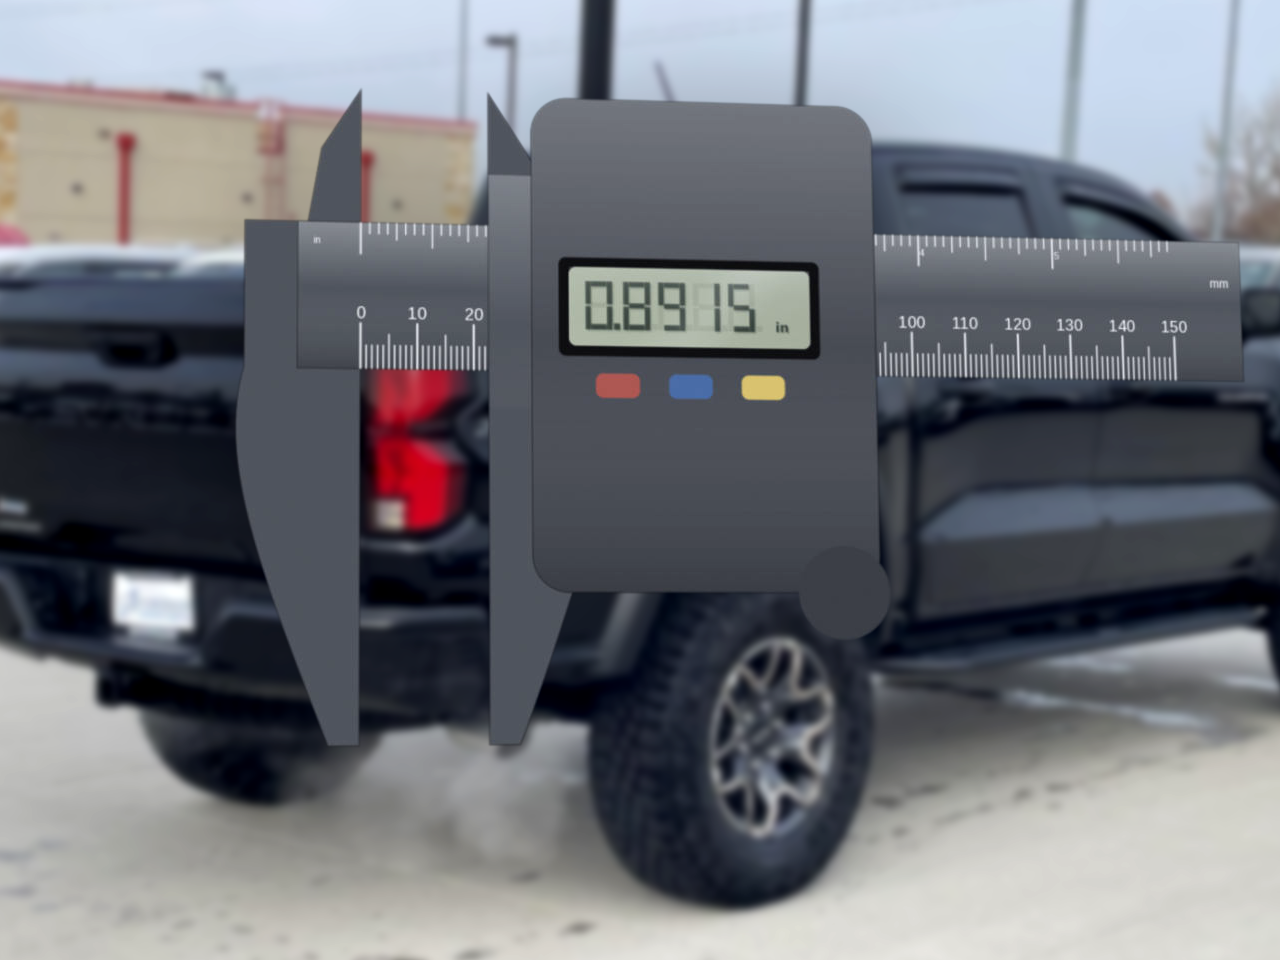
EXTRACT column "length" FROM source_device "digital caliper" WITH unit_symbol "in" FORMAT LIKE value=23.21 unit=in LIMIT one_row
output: value=0.8915 unit=in
